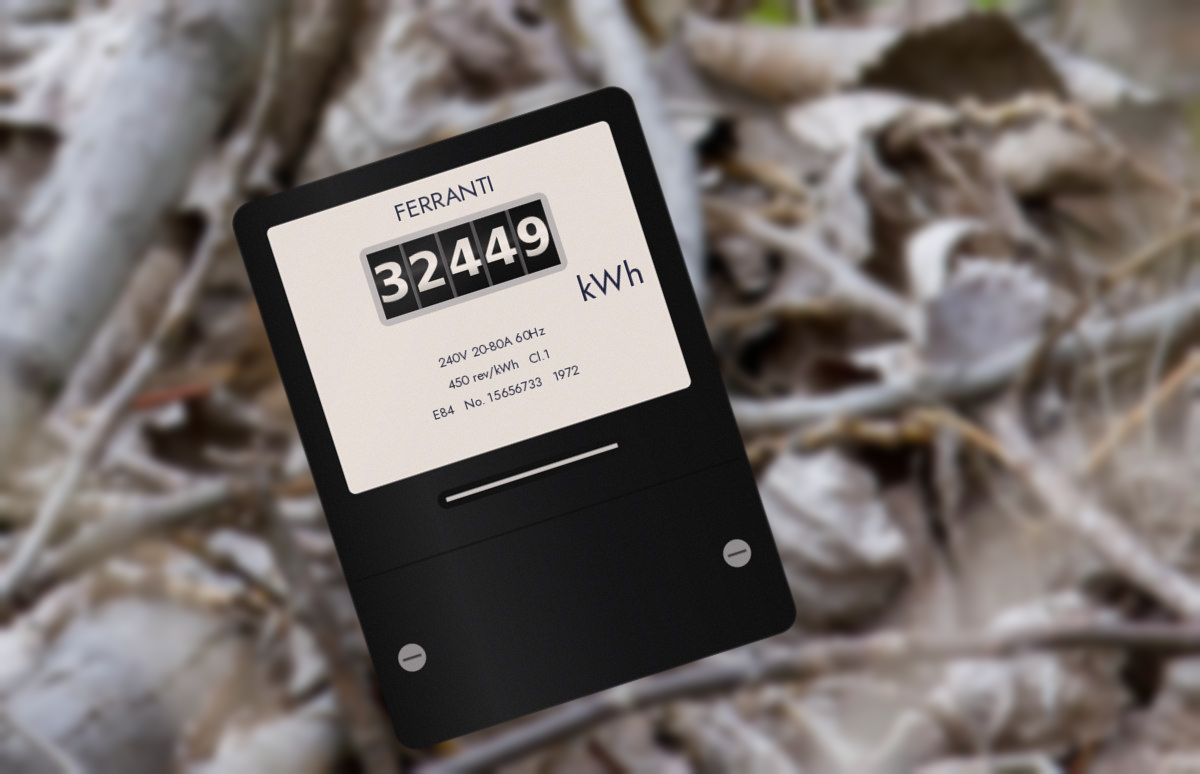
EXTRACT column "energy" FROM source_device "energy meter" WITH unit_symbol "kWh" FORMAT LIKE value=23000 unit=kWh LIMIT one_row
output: value=32449 unit=kWh
